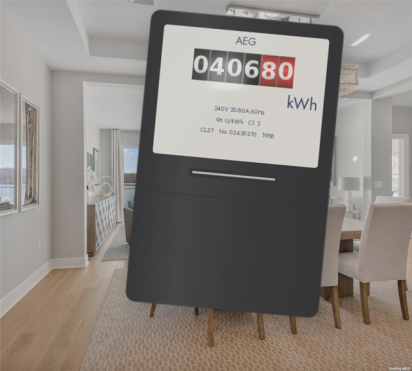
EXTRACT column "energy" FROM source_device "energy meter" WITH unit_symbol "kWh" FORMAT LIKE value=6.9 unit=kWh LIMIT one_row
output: value=406.80 unit=kWh
